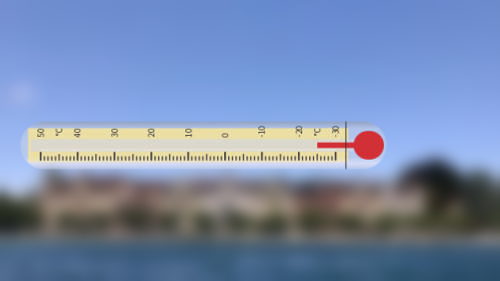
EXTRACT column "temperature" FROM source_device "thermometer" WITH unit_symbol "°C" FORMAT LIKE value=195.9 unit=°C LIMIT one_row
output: value=-25 unit=°C
